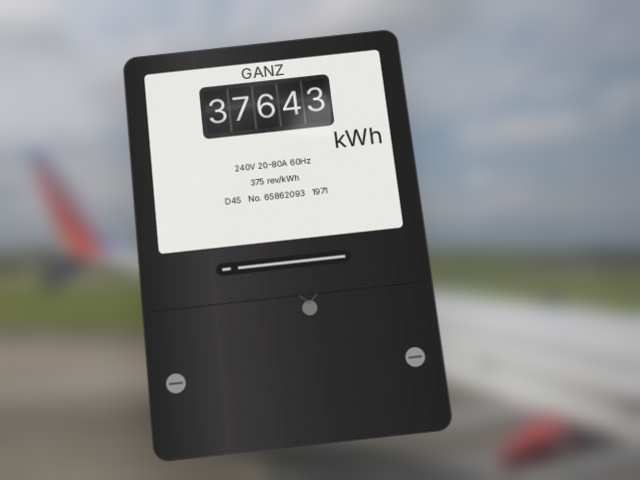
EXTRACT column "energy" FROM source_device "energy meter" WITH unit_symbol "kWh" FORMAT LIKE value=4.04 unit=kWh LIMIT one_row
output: value=37643 unit=kWh
